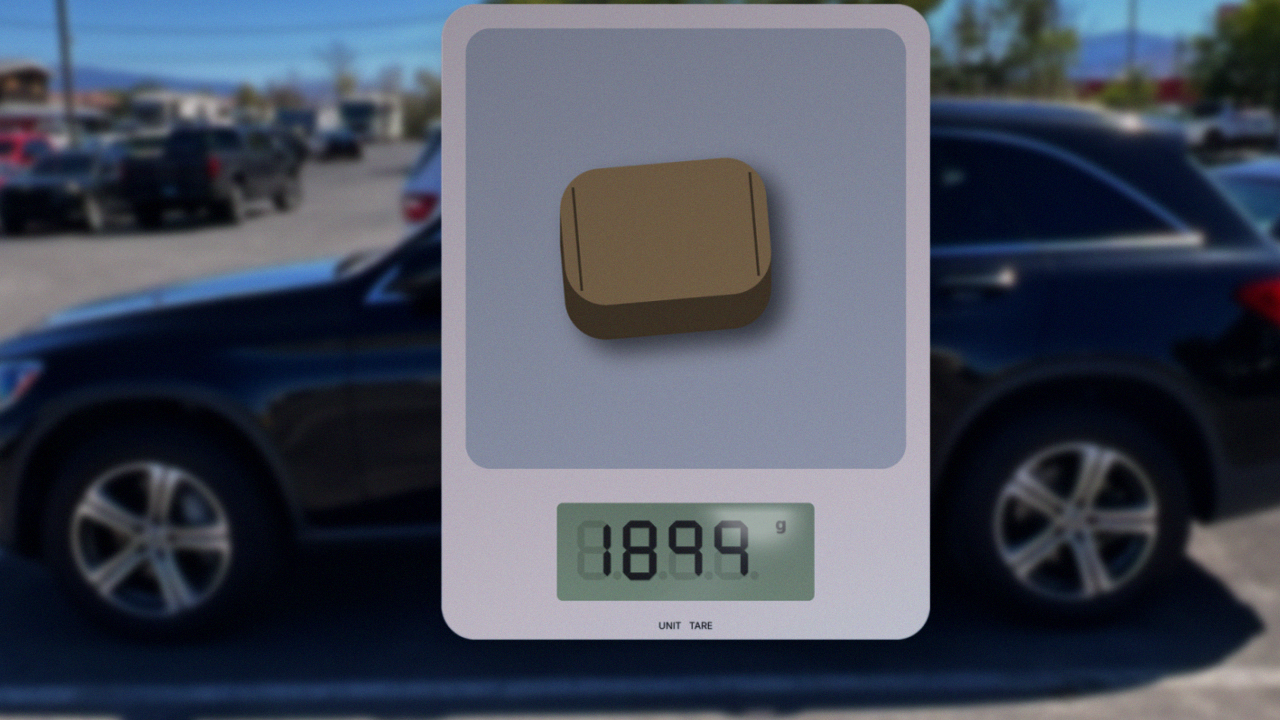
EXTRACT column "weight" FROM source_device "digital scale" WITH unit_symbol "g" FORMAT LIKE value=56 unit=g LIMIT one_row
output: value=1899 unit=g
